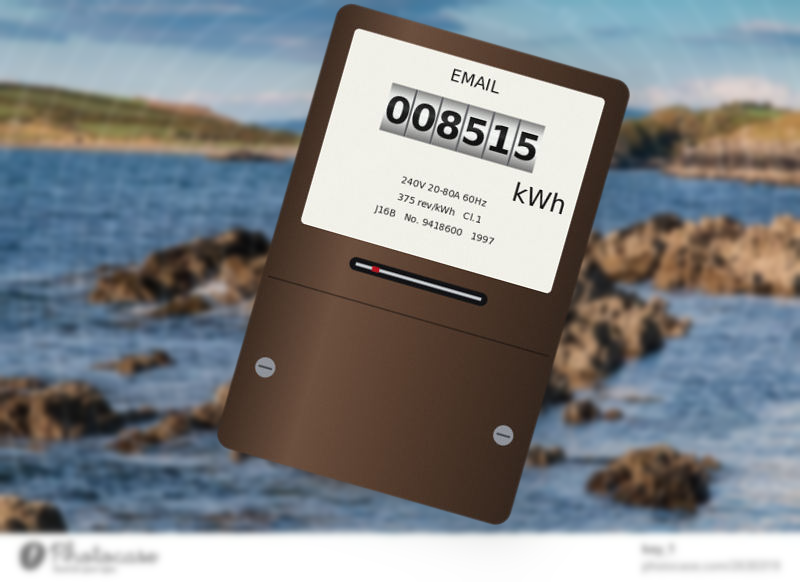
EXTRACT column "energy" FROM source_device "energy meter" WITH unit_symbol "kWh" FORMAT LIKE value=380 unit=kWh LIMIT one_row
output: value=8515 unit=kWh
